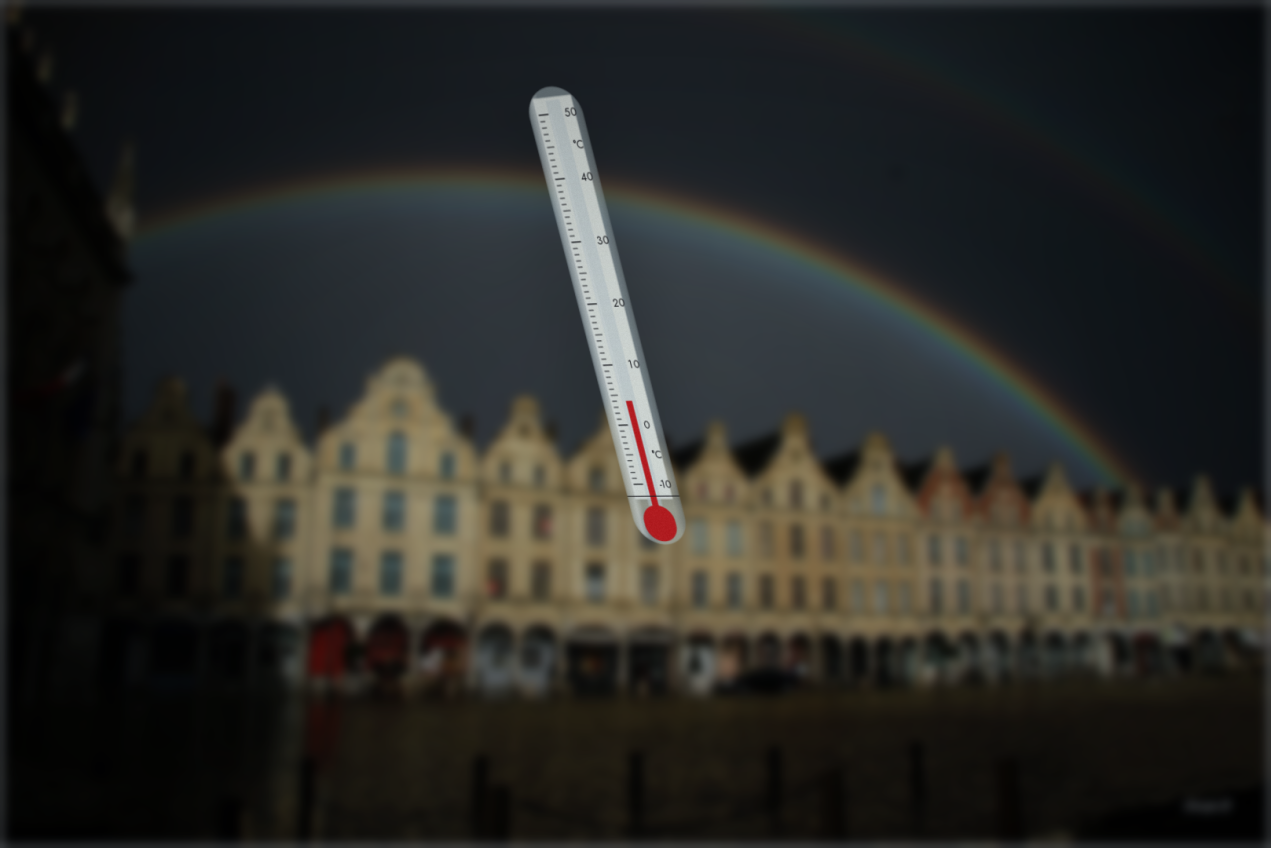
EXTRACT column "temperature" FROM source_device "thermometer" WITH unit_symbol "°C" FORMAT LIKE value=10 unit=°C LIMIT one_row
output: value=4 unit=°C
